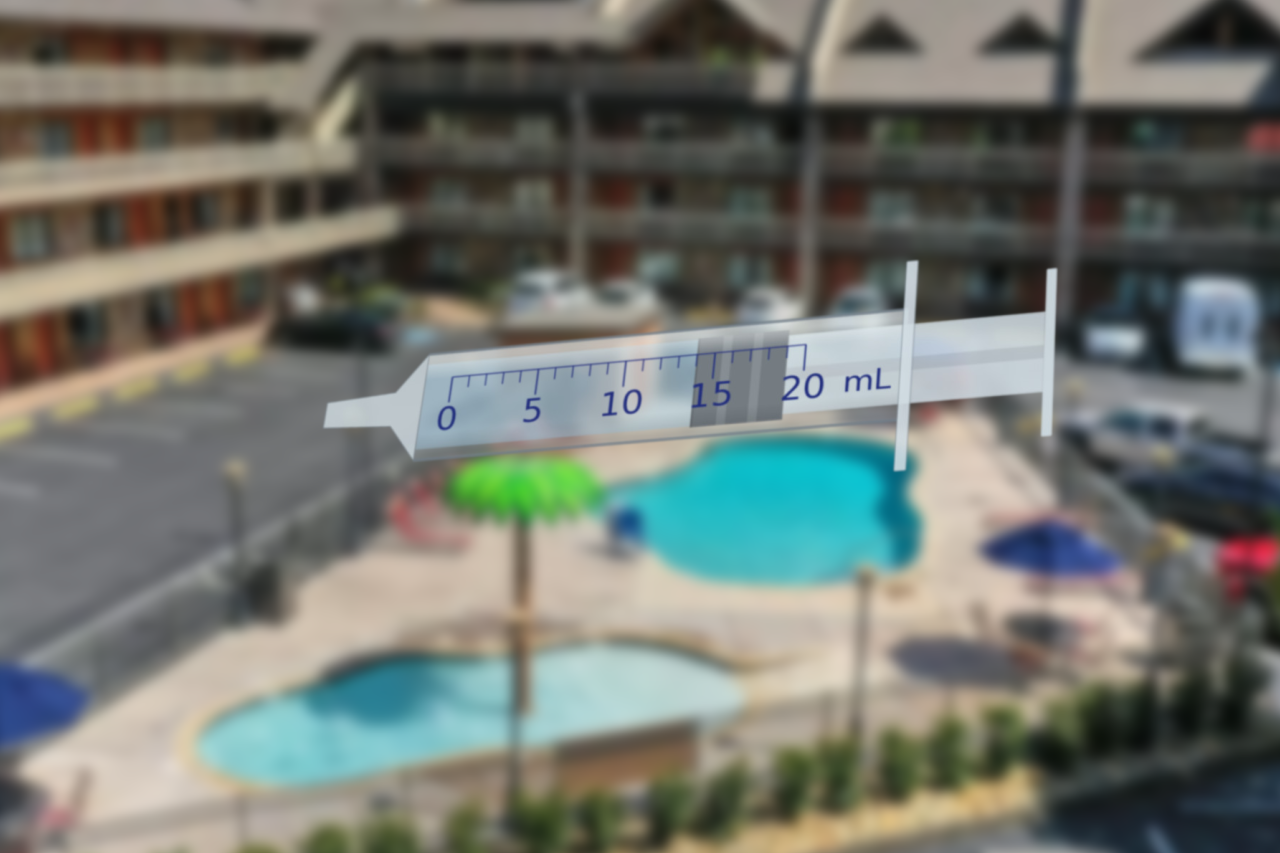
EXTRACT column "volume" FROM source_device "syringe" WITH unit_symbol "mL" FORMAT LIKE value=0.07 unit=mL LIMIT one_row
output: value=14 unit=mL
